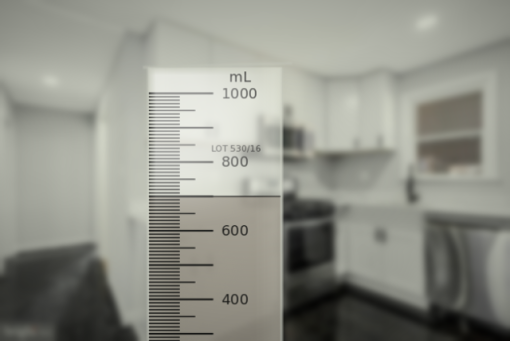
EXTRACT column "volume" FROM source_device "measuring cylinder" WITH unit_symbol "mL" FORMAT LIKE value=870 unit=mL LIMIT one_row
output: value=700 unit=mL
